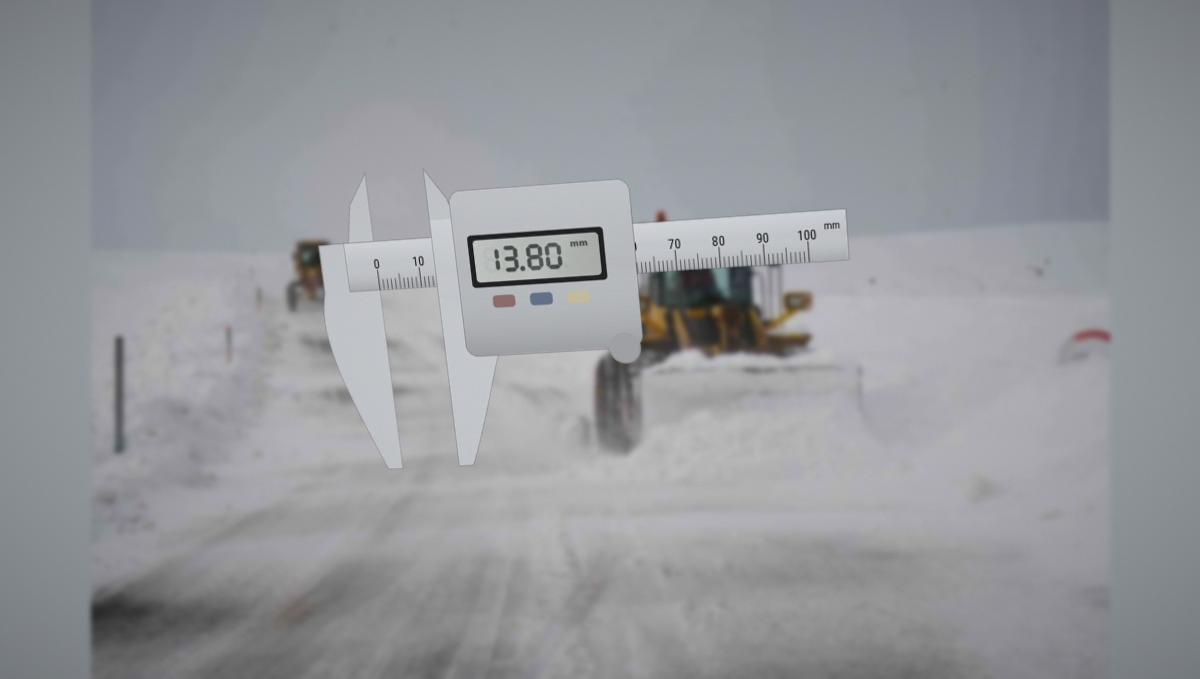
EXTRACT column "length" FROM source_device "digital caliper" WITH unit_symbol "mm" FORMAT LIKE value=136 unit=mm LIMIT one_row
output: value=13.80 unit=mm
